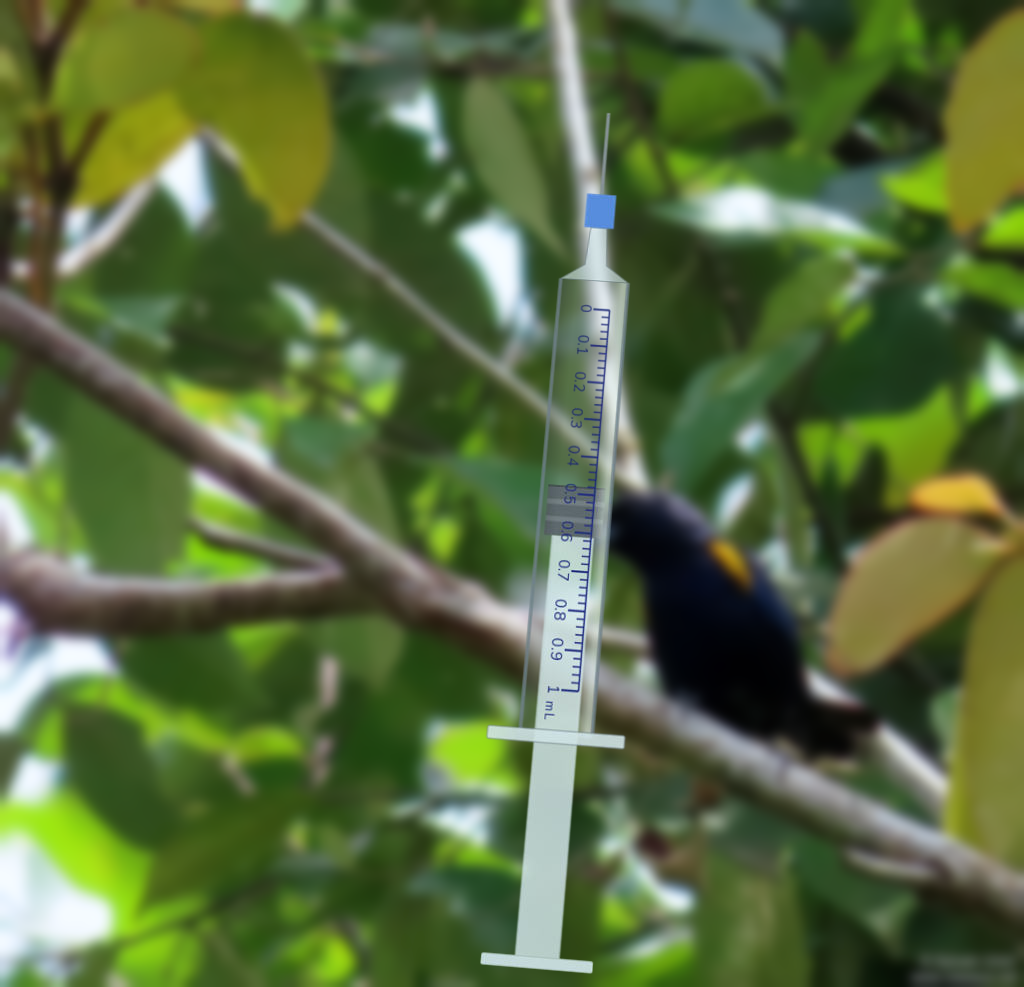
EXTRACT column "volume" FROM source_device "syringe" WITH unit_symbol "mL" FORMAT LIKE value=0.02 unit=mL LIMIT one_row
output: value=0.48 unit=mL
